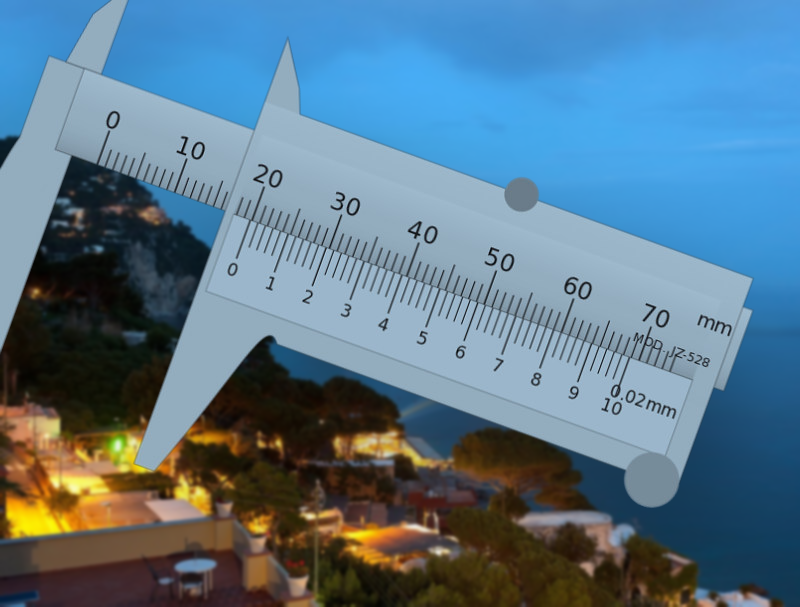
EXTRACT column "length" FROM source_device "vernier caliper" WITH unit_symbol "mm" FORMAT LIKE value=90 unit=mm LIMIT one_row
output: value=19.8 unit=mm
